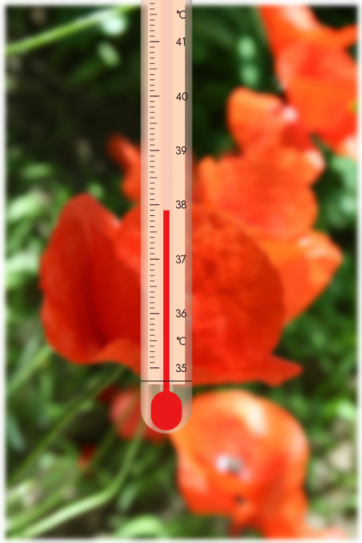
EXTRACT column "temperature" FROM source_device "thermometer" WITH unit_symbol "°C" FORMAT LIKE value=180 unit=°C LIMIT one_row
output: value=37.9 unit=°C
